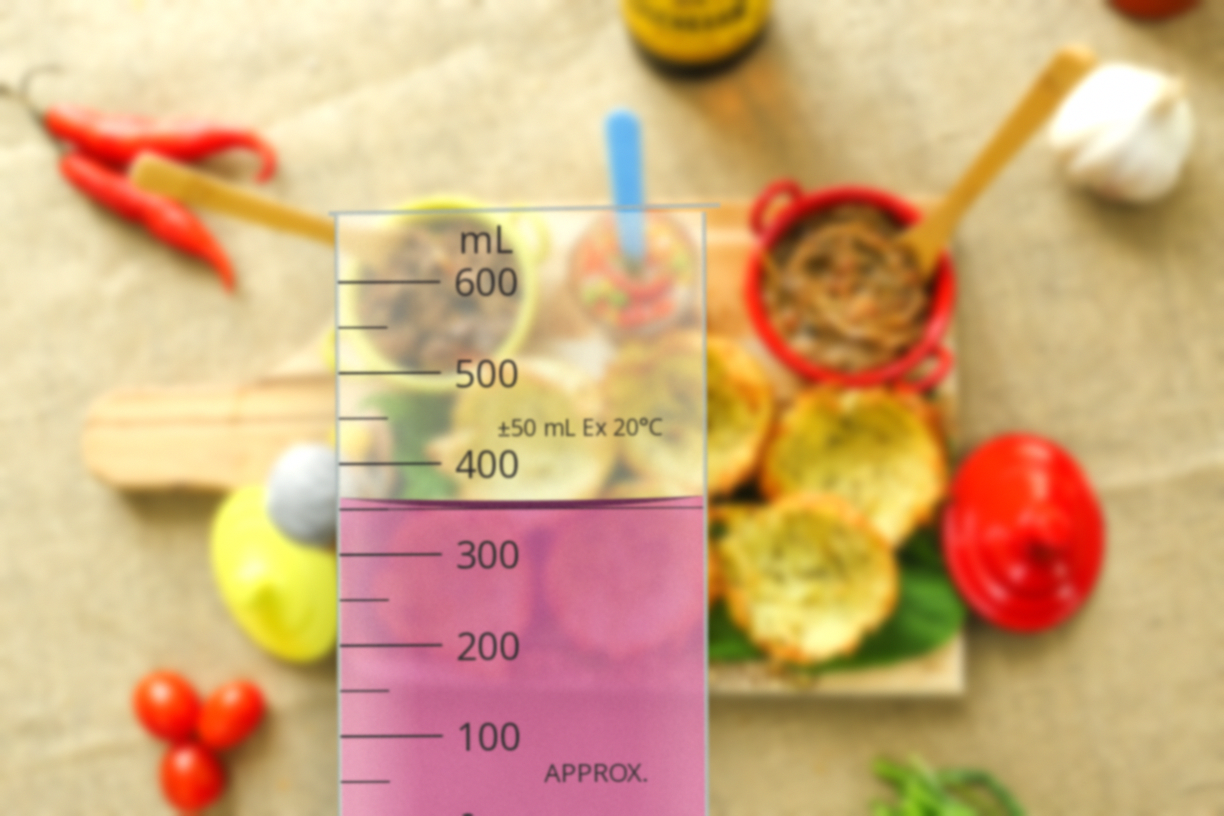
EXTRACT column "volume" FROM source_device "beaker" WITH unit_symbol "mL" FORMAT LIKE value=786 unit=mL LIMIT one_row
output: value=350 unit=mL
